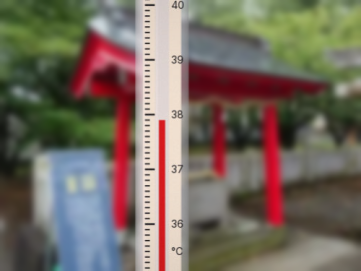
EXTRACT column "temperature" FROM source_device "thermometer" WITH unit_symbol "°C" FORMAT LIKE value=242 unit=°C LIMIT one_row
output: value=37.9 unit=°C
